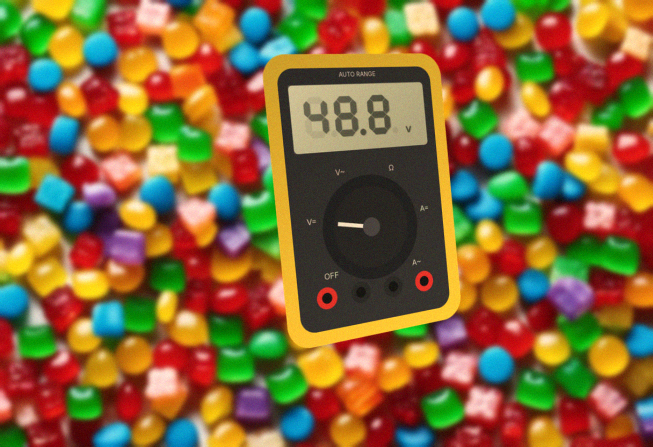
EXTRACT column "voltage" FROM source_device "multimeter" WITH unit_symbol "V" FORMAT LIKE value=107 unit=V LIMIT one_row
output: value=48.8 unit=V
